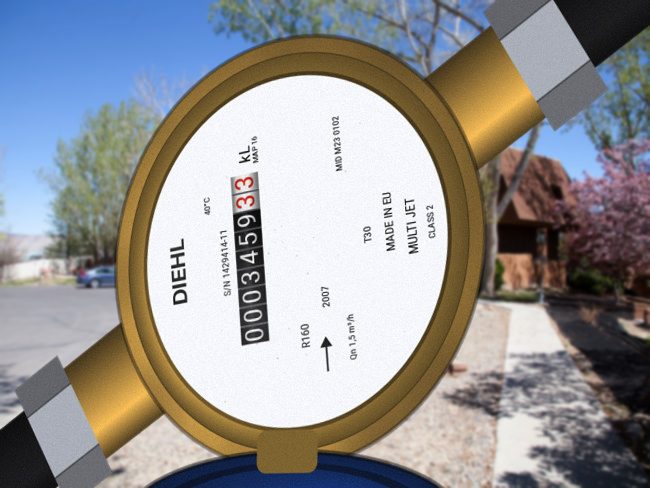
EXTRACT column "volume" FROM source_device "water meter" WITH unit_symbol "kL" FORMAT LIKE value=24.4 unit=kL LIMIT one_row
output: value=3459.33 unit=kL
